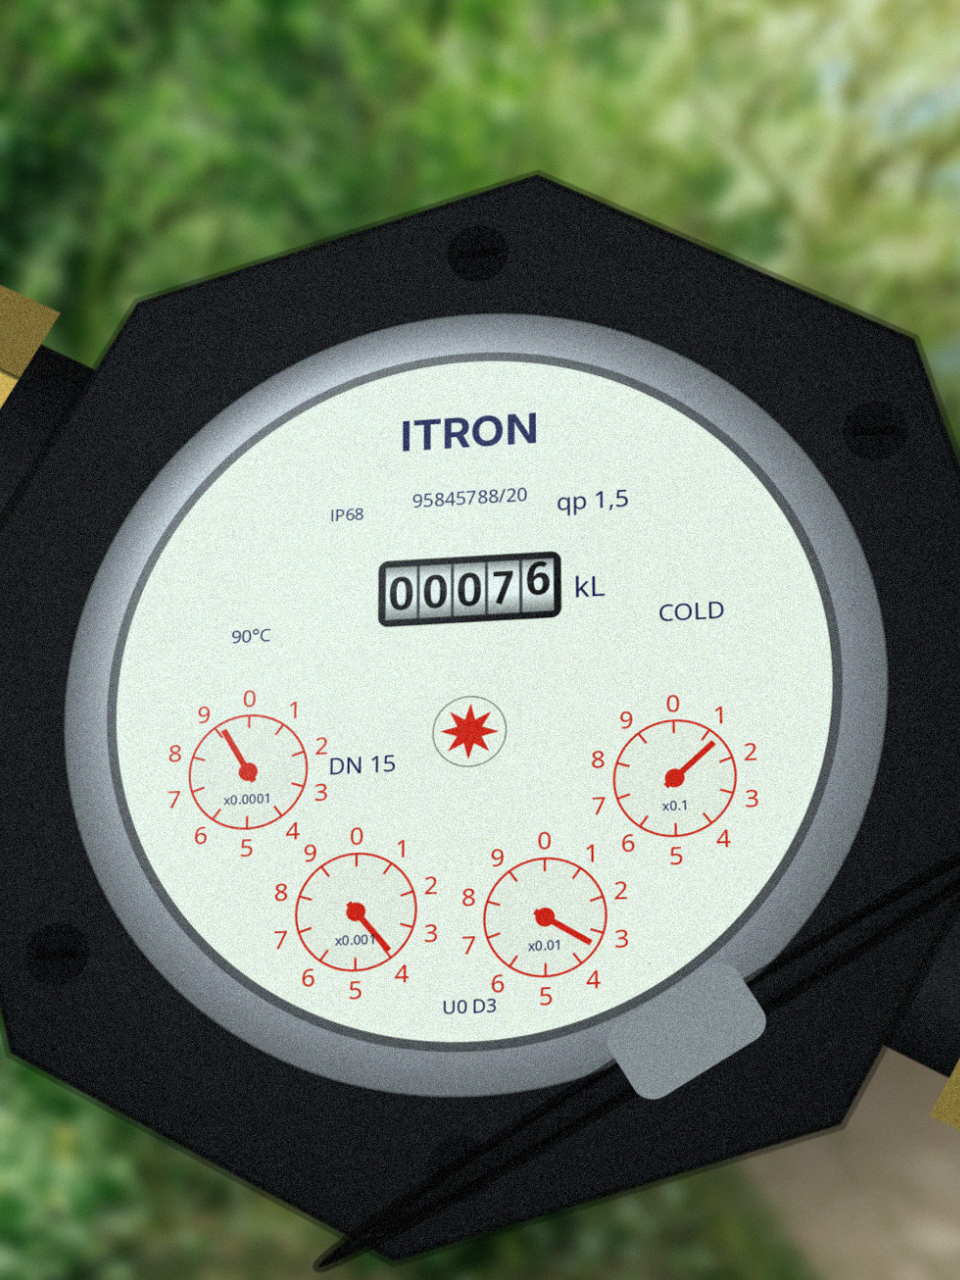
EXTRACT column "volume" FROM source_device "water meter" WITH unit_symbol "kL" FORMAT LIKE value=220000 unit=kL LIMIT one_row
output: value=76.1339 unit=kL
